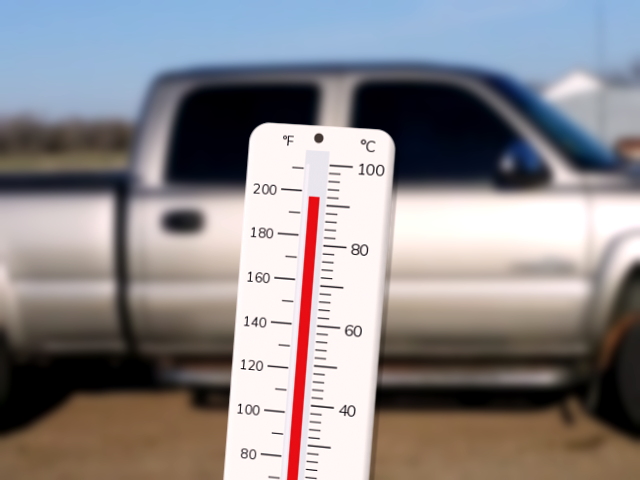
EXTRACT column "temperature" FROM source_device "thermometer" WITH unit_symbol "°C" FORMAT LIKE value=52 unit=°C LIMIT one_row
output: value=92 unit=°C
